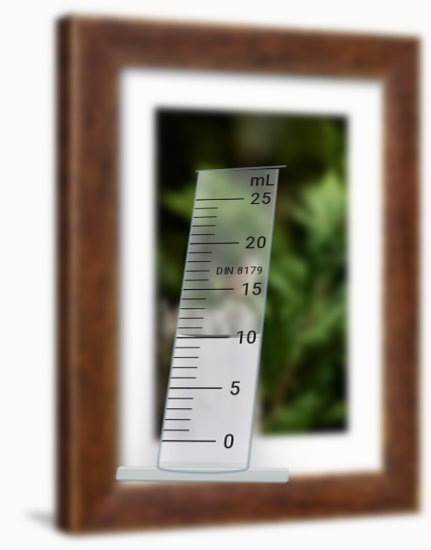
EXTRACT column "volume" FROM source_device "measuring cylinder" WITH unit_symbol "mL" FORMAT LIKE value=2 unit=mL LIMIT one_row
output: value=10 unit=mL
